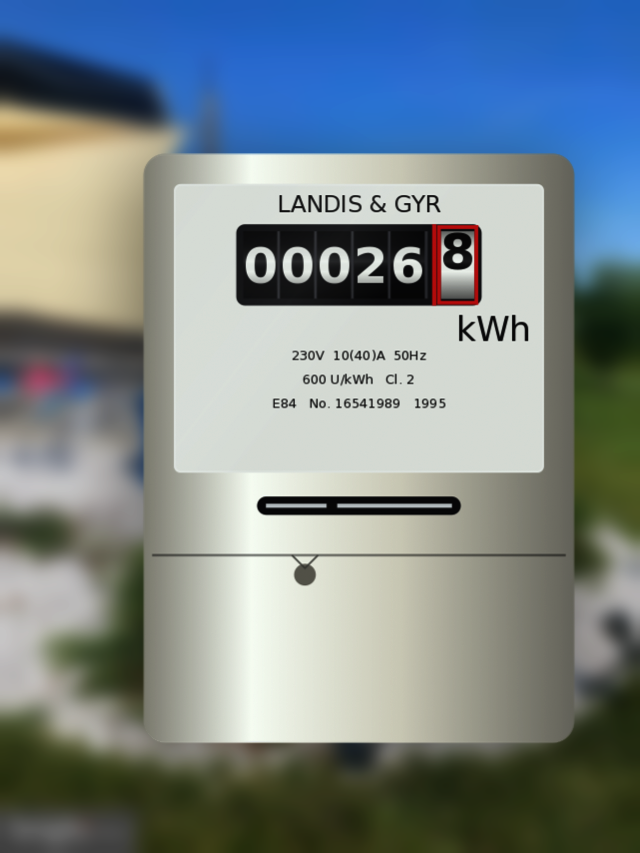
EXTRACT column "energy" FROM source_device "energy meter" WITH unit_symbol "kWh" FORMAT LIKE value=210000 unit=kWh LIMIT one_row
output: value=26.8 unit=kWh
